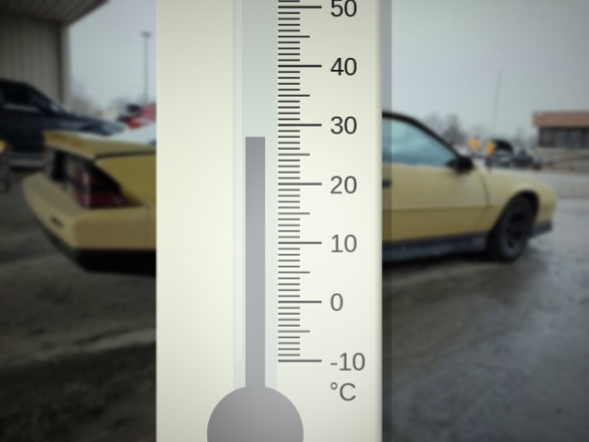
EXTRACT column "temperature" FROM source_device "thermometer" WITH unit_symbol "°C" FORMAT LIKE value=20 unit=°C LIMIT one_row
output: value=28 unit=°C
